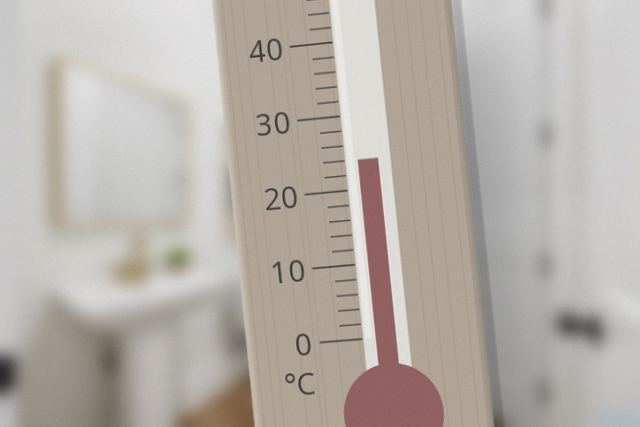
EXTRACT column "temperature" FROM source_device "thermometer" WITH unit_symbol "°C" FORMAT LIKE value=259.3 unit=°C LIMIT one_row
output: value=24 unit=°C
